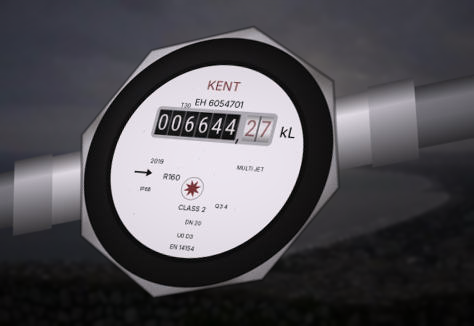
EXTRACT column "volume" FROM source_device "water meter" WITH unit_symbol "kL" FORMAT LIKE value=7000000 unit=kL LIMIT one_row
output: value=6644.27 unit=kL
